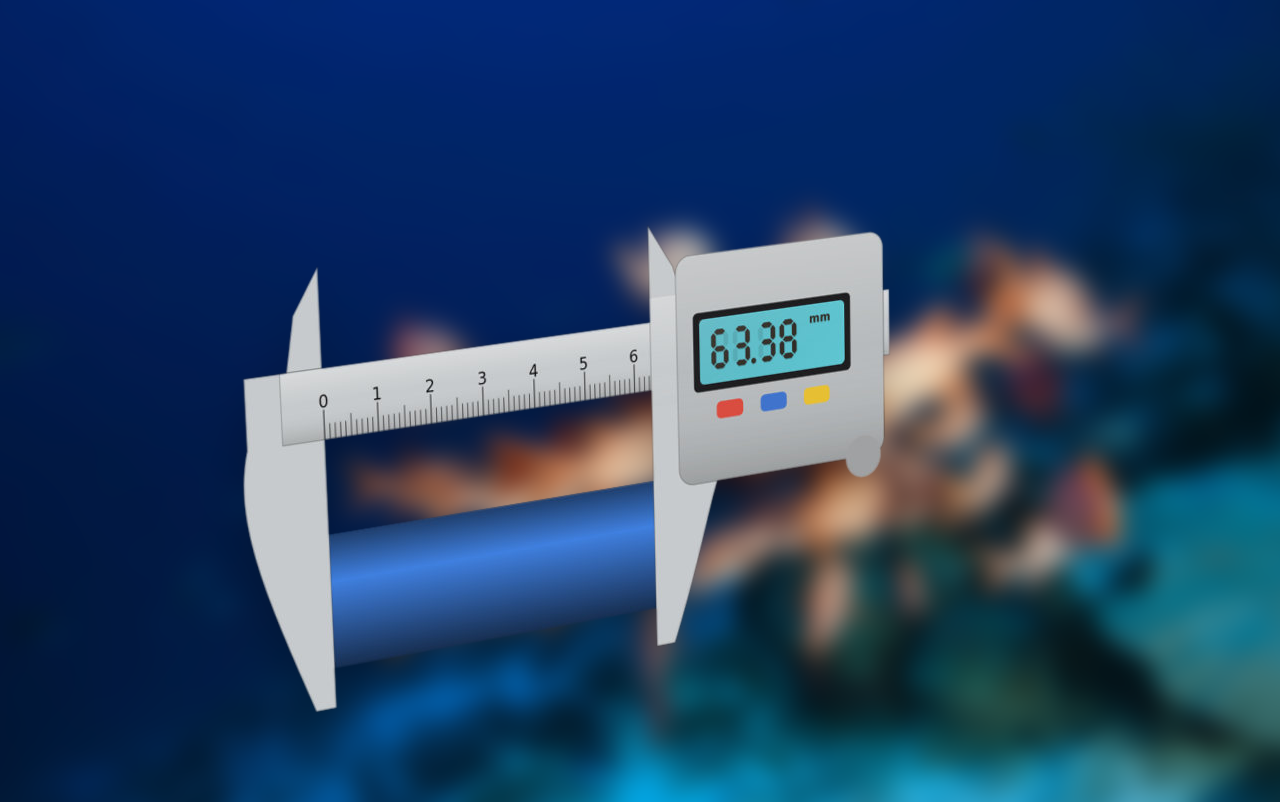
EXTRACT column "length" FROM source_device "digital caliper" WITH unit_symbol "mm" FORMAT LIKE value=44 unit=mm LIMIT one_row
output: value=63.38 unit=mm
